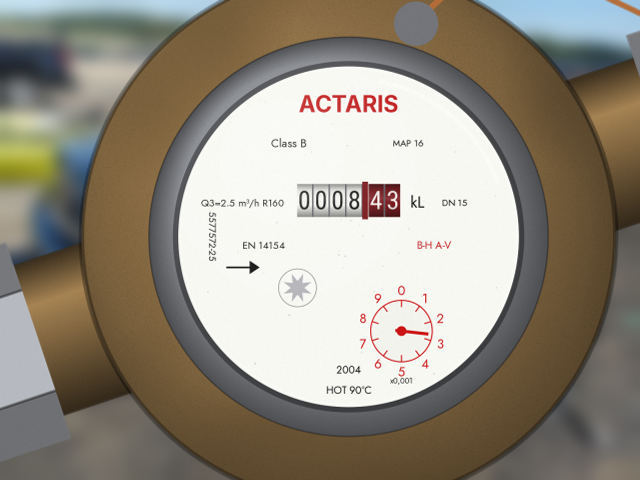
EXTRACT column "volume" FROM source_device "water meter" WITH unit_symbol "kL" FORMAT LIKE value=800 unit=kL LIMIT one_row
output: value=8.432 unit=kL
